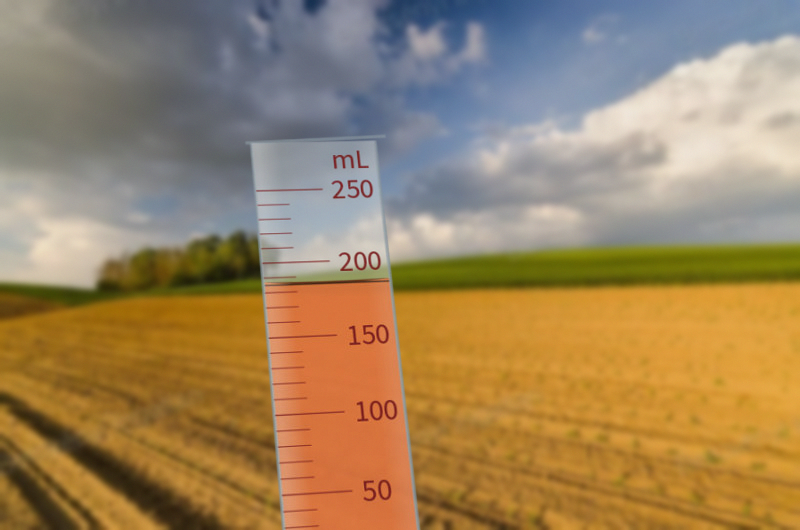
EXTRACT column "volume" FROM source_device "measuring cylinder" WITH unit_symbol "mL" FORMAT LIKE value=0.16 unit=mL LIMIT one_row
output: value=185 unit=mL
